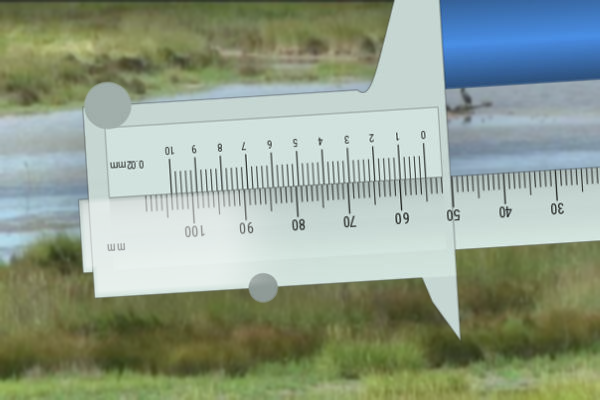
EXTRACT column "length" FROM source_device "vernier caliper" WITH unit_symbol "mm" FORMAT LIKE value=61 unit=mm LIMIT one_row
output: value=55.0 unit=mm
